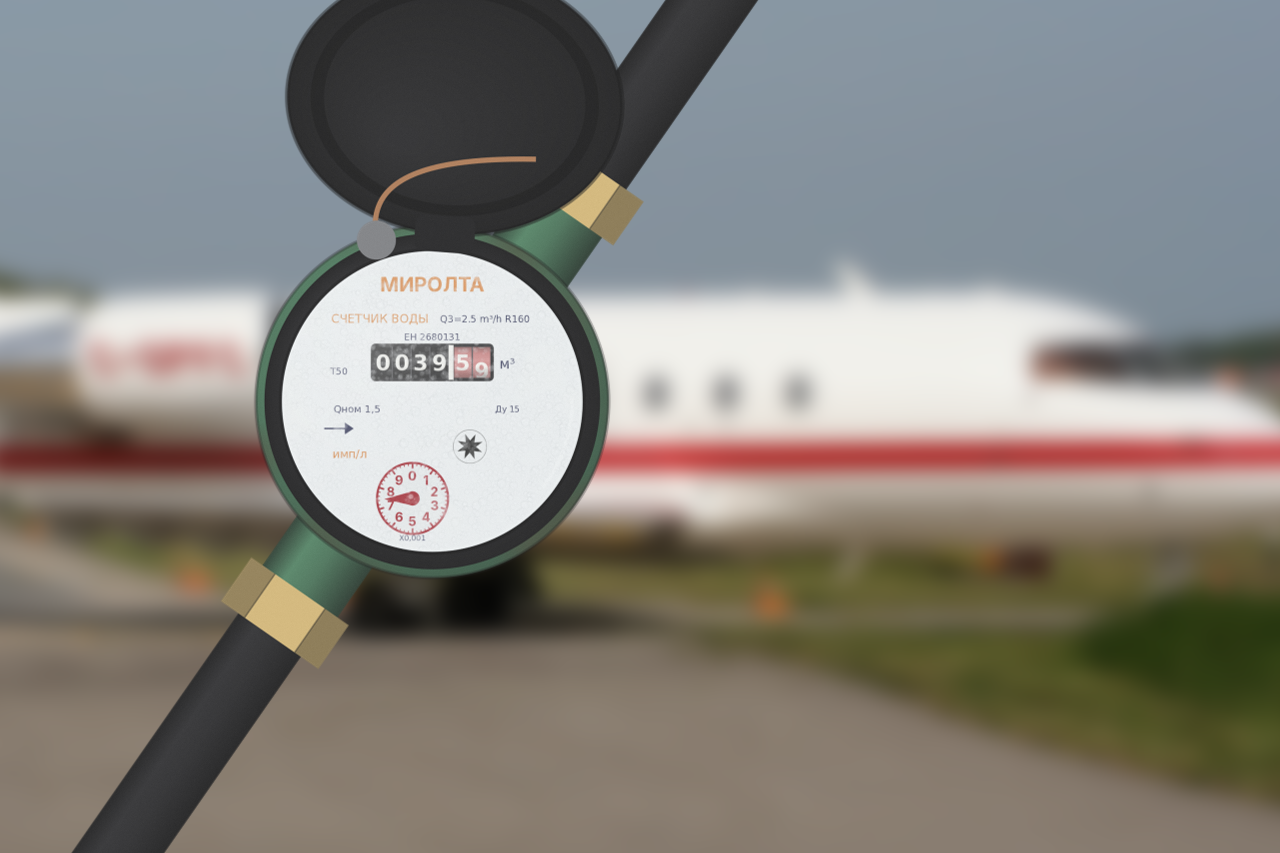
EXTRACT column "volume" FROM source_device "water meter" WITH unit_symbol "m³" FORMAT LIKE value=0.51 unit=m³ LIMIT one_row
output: value=39.587 unit=m³
